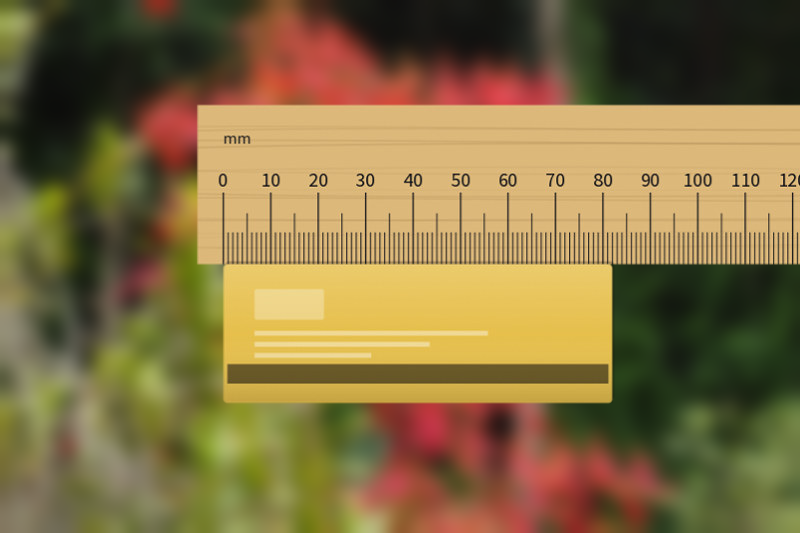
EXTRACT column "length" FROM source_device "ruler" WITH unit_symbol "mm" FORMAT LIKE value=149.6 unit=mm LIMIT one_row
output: value=82 unit=mm
